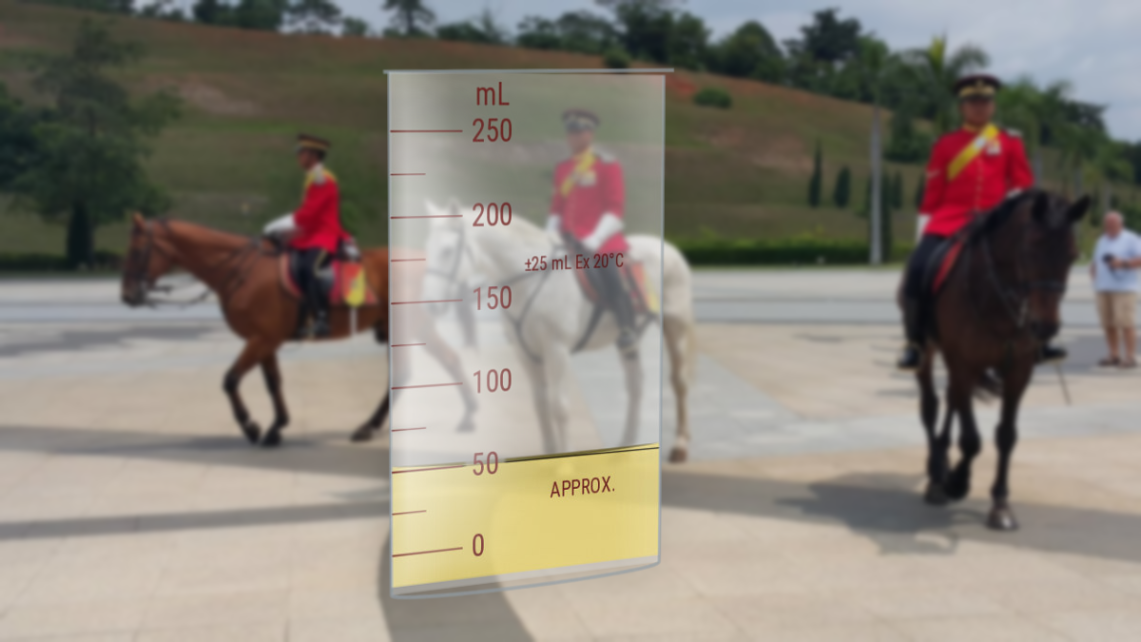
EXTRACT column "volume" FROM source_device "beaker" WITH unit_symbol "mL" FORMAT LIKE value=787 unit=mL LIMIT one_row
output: value=50 unit=mL
